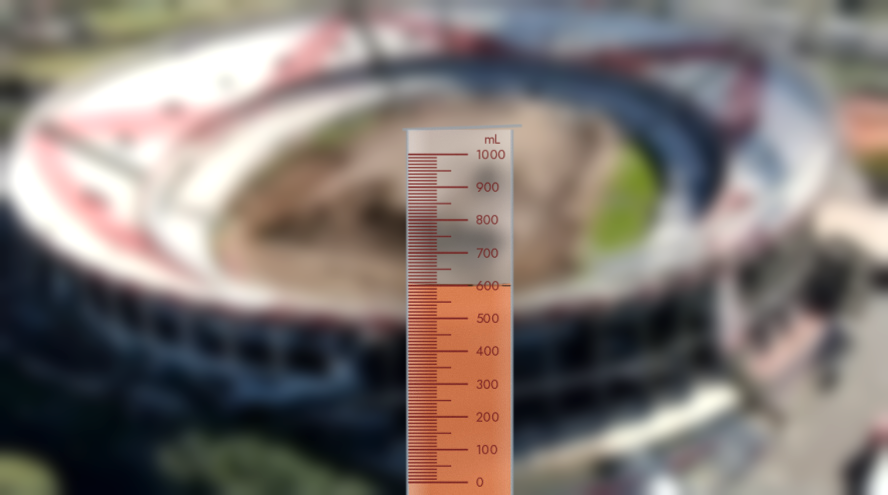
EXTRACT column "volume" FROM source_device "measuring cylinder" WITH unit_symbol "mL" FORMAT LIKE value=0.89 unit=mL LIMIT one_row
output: value=600 unit=mL
